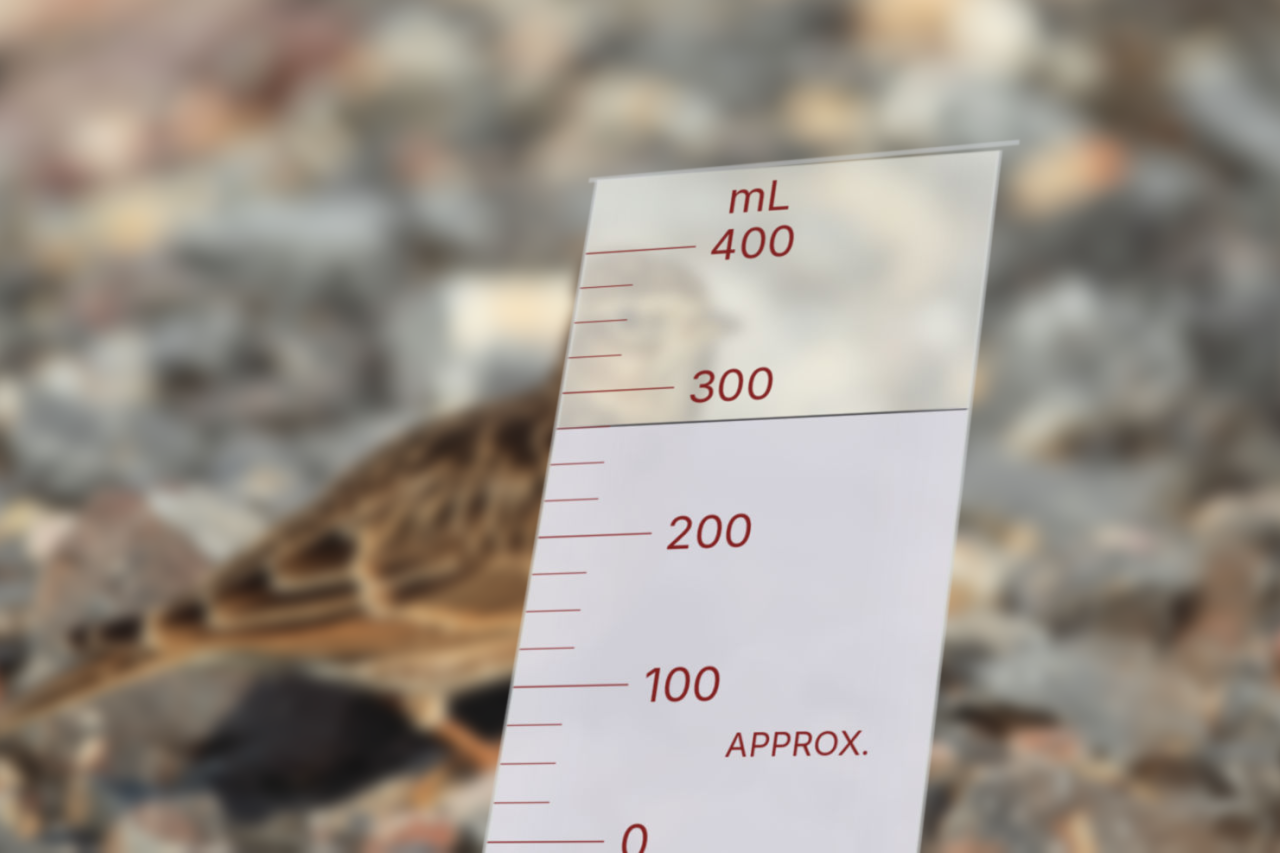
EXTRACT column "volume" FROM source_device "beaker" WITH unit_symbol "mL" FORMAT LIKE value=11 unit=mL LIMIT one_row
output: value=275 unit=mL
